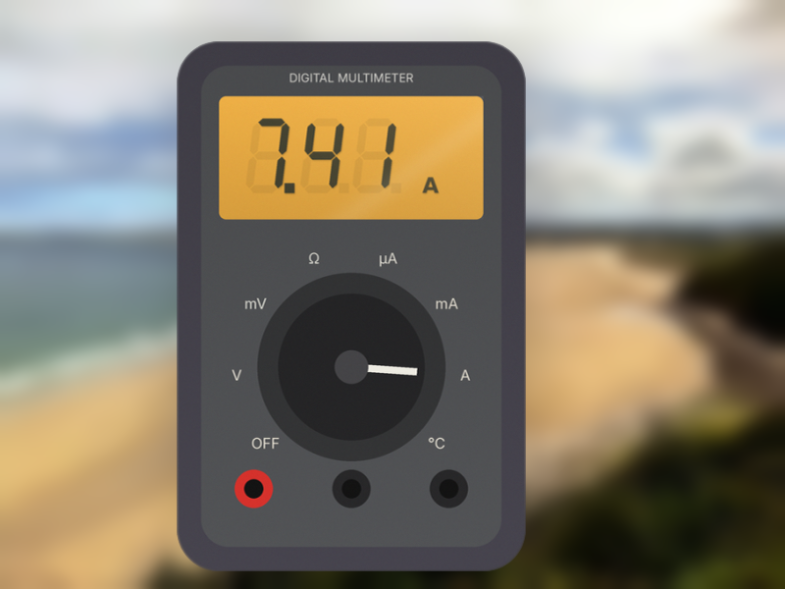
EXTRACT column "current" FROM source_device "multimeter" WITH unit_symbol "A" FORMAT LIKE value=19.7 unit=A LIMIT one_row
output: value=7.41 unit=A
